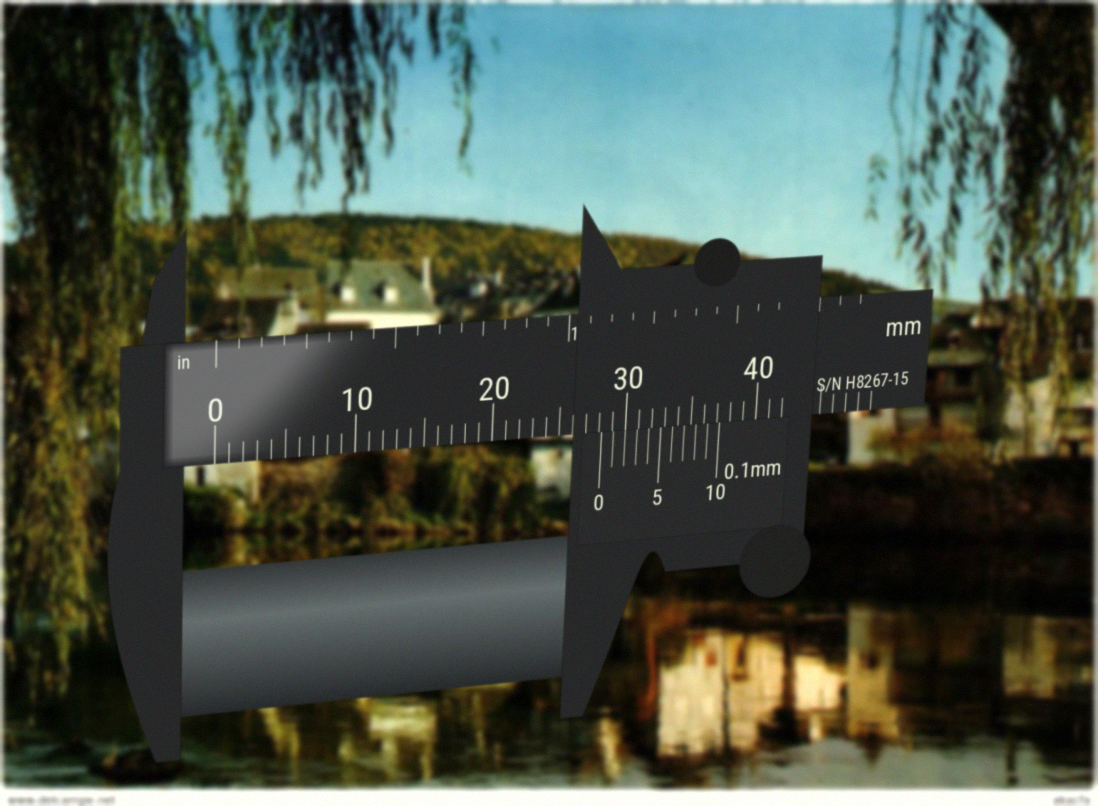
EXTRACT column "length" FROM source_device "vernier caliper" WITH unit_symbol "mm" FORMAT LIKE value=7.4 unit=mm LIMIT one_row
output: value=28.2 unit=mm
